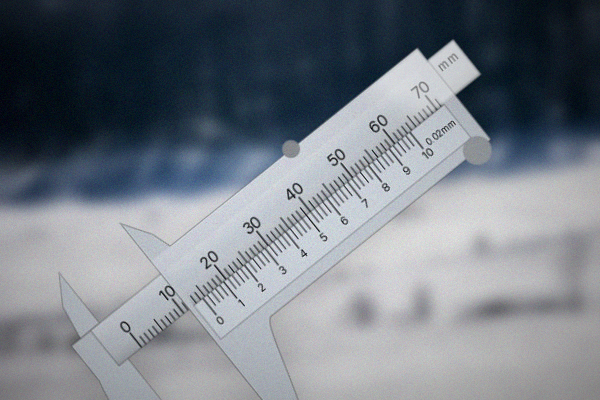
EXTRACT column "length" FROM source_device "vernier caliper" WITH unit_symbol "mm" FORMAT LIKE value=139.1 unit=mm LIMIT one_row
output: value=14.5 unit=mm
